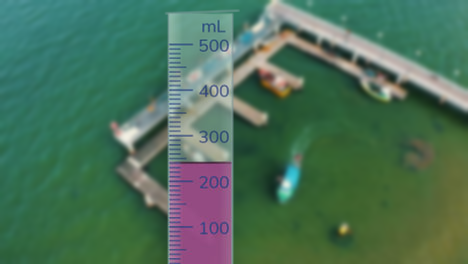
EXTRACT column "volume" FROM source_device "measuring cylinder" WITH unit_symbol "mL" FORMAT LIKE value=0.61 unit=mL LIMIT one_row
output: value=240 unit=mL
